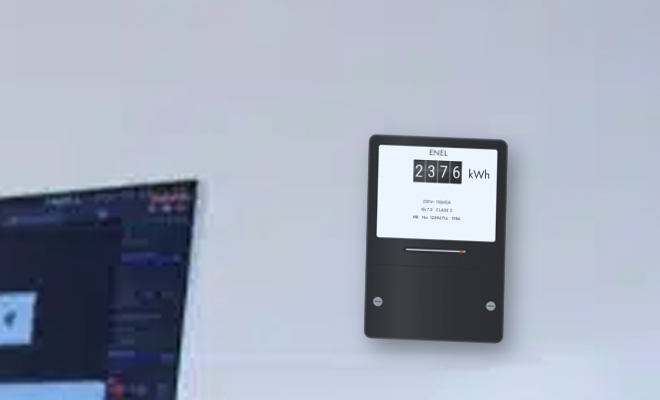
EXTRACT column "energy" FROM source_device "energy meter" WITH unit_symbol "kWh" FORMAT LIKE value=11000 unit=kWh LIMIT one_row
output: value=2376 unit=kWh
